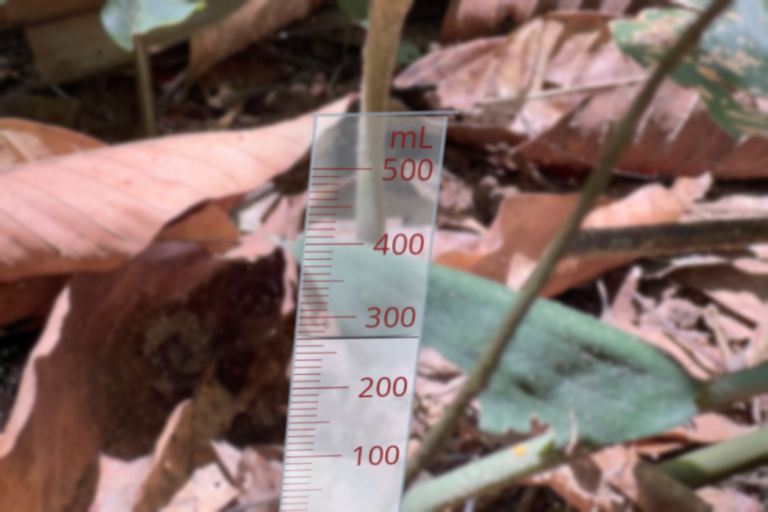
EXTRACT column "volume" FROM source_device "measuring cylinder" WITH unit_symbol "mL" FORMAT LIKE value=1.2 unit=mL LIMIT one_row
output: value=270 unit=mL
